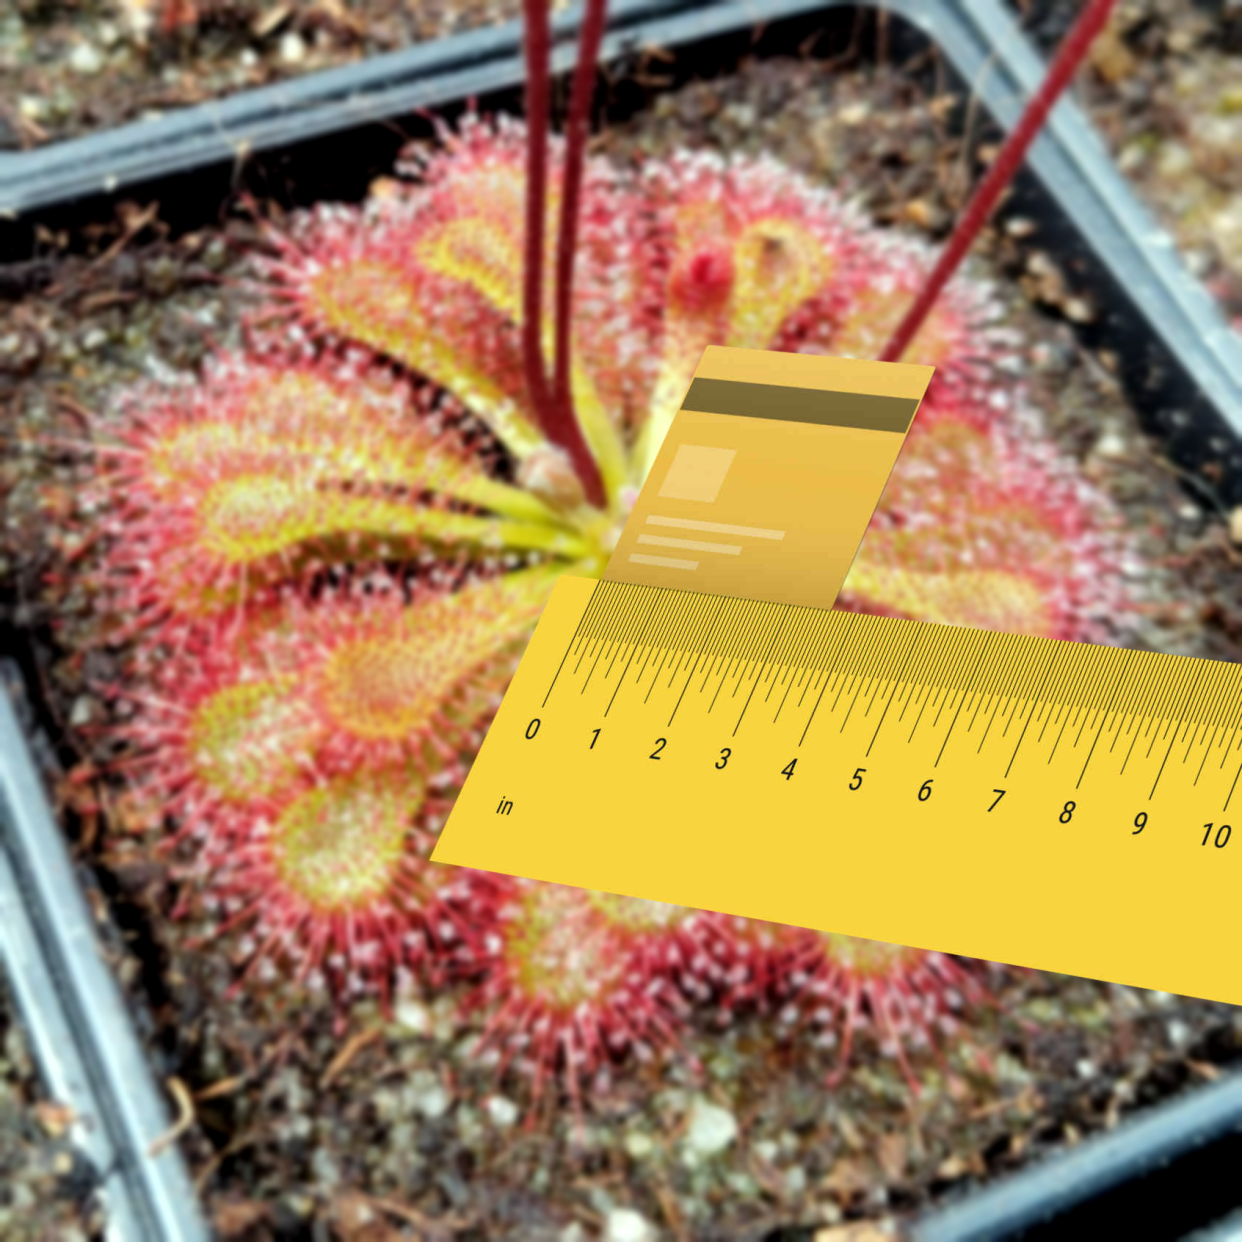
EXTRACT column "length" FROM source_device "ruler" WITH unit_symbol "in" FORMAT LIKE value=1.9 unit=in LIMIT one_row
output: value=3.625 unit=in
